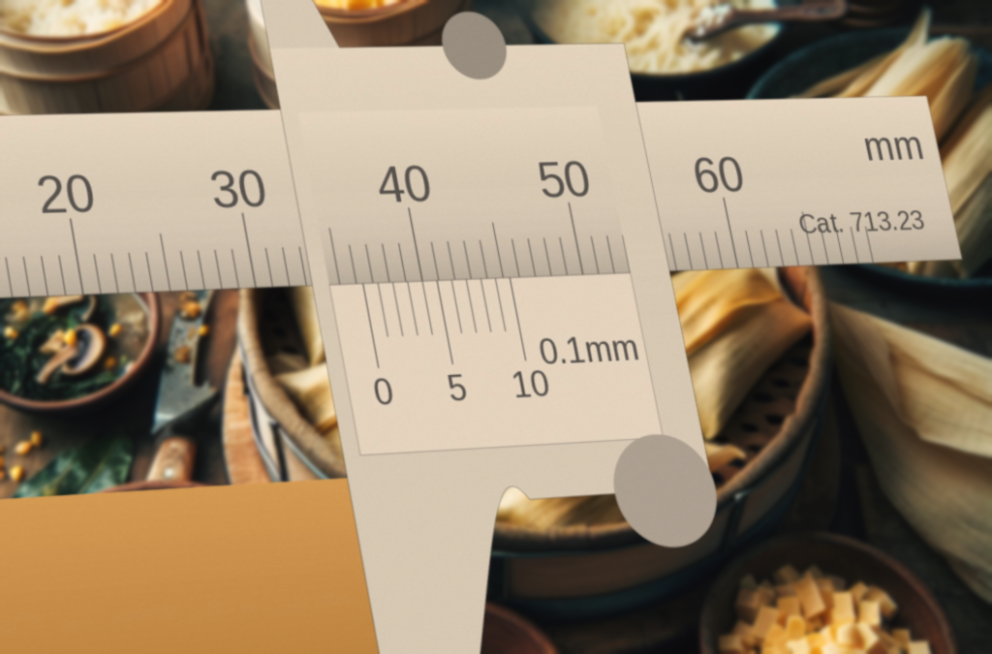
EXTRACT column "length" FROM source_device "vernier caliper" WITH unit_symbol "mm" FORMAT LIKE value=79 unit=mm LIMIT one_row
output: value=36.4 unit=mm
